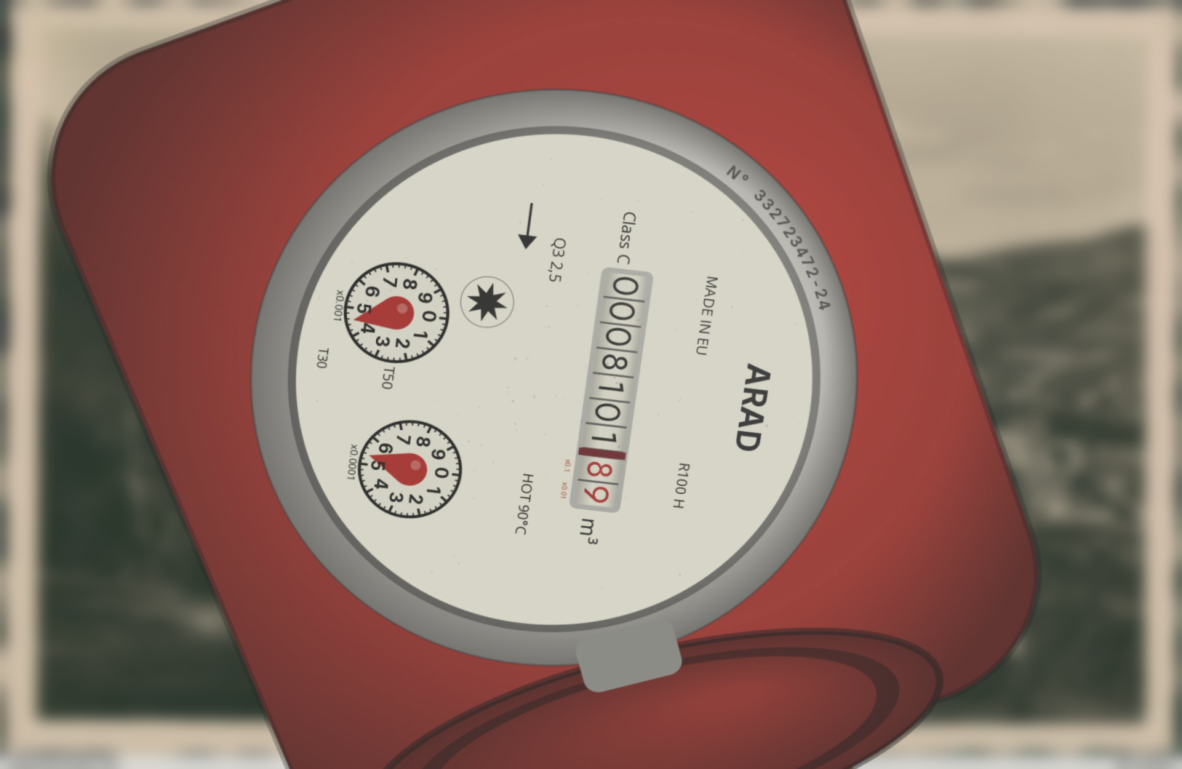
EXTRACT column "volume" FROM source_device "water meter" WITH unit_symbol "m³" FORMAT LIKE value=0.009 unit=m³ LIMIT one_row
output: value=8101.8945 unit=m³
